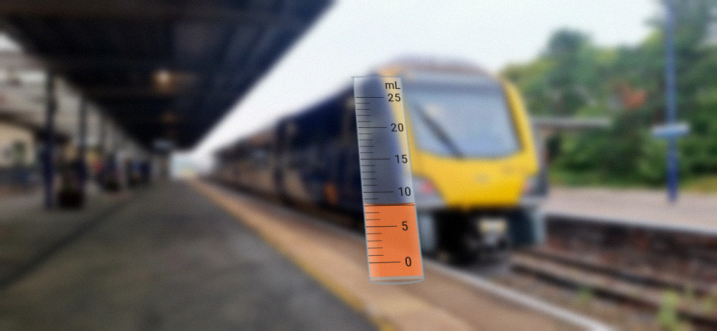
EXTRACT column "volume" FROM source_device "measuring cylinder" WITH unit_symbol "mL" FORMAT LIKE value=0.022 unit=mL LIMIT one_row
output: value=8 unit=mL
